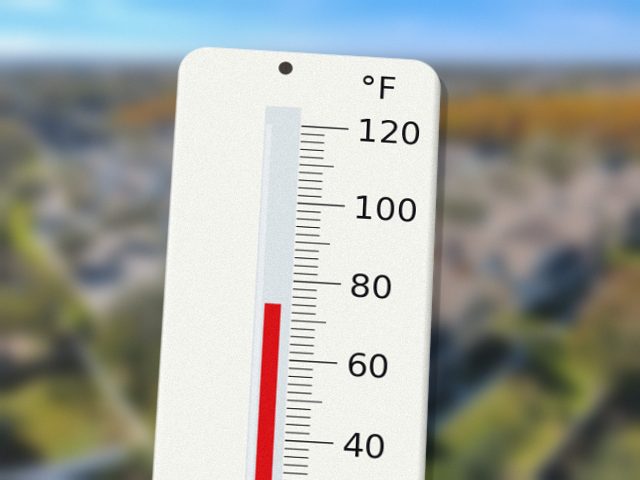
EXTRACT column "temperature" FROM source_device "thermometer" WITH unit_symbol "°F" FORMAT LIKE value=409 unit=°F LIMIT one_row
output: value=74 unit=°F
